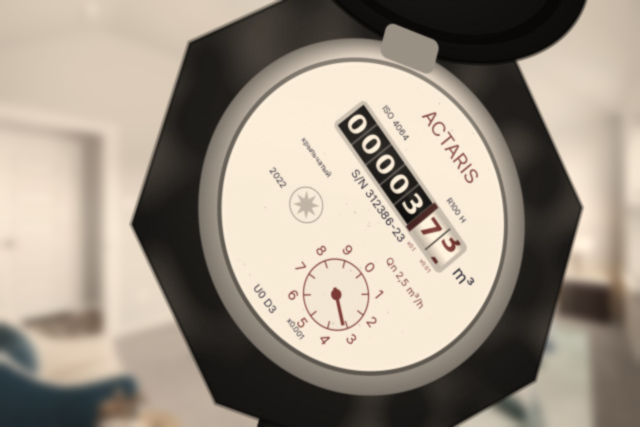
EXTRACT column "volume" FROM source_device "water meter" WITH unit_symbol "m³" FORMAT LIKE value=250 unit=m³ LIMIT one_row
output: value=3.733 unit=m³
